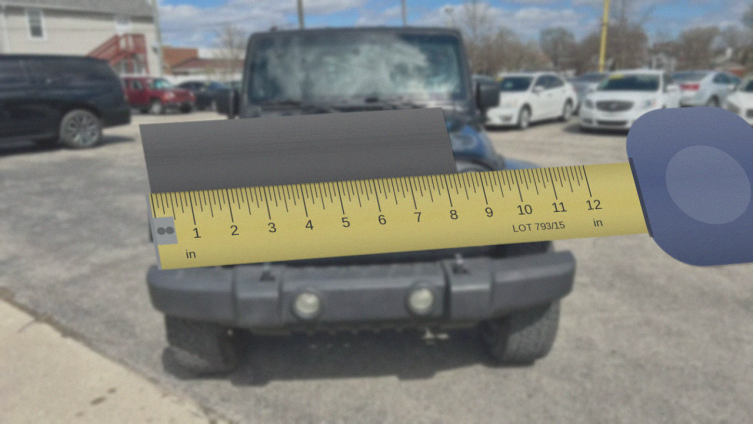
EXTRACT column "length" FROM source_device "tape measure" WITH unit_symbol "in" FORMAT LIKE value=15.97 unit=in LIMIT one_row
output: value=8.375 unit=in
